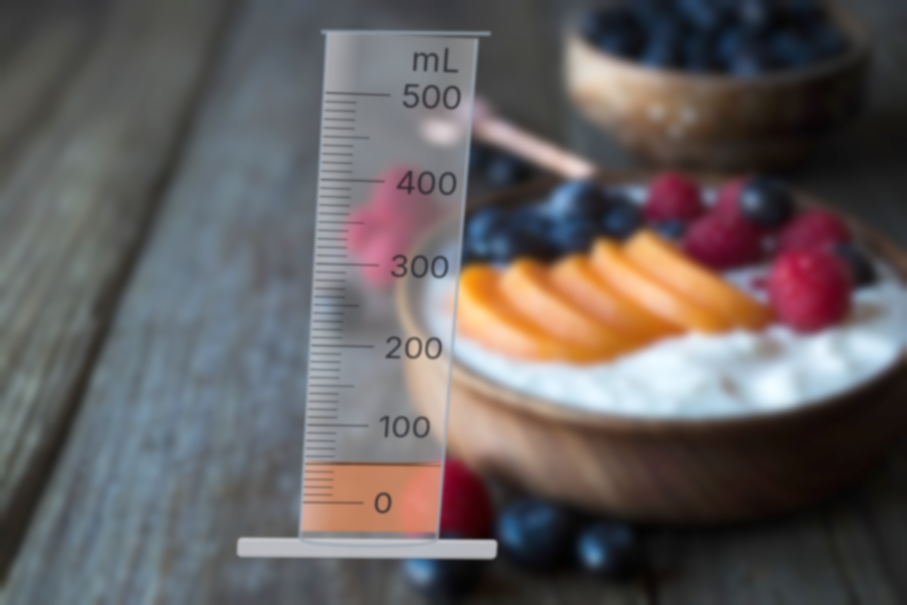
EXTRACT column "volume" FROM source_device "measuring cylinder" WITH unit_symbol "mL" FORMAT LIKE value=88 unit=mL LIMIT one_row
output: value=50 unit=mL
